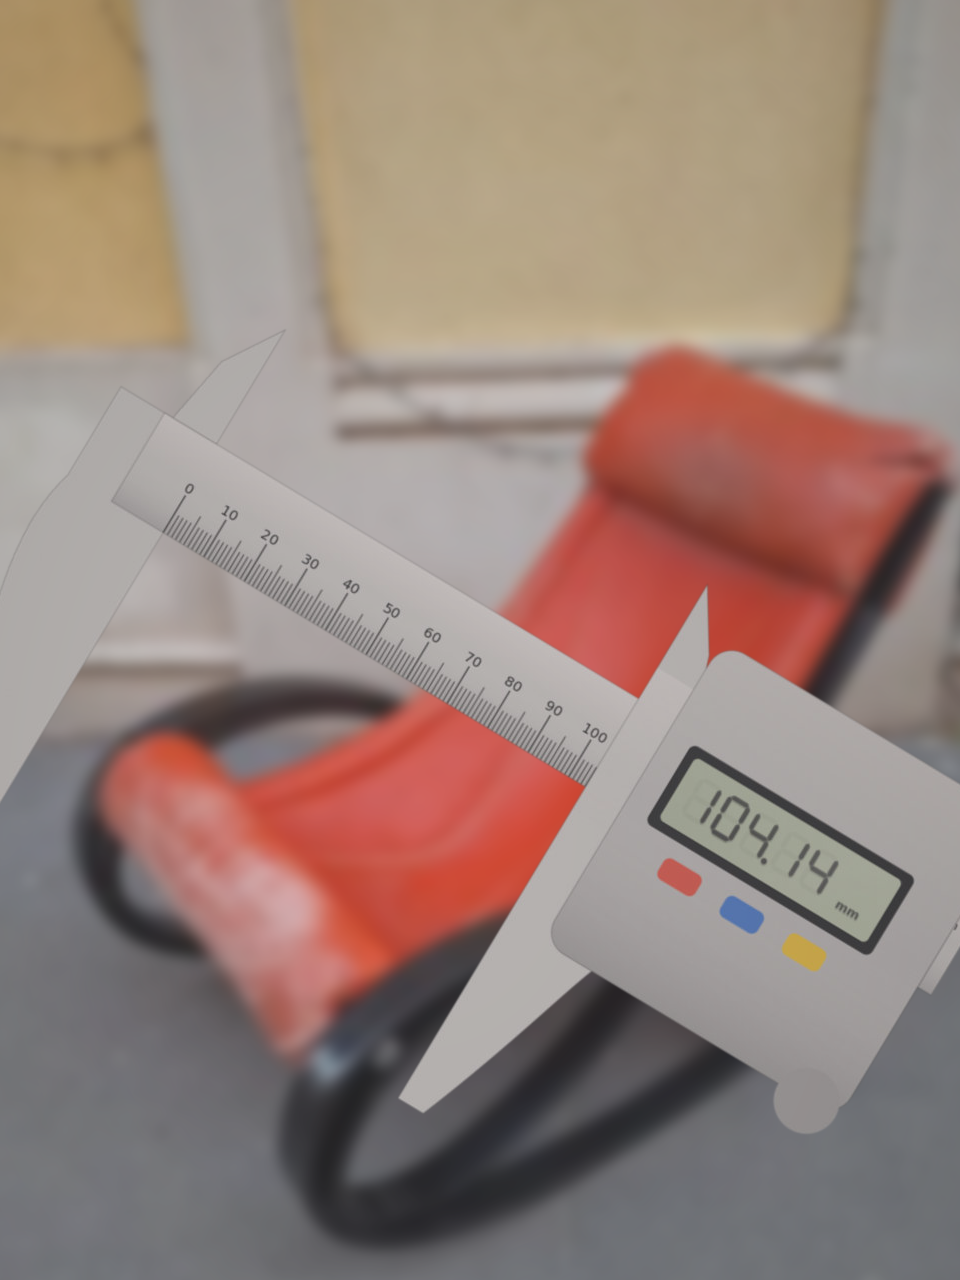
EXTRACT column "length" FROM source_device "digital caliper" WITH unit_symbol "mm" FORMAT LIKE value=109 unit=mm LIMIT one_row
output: value=104.14 unit=mm
